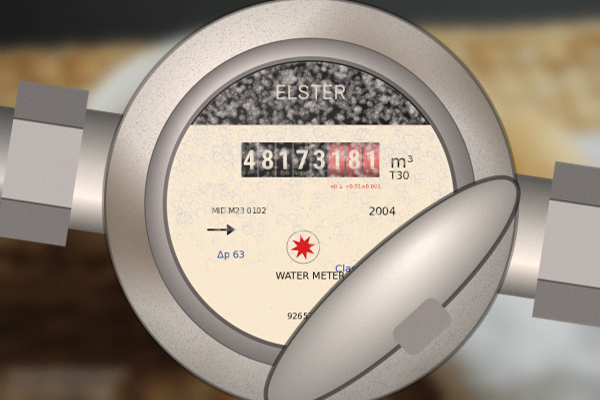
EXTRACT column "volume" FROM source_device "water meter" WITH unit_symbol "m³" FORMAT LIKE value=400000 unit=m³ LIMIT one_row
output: value=48173.181 unit=m³
